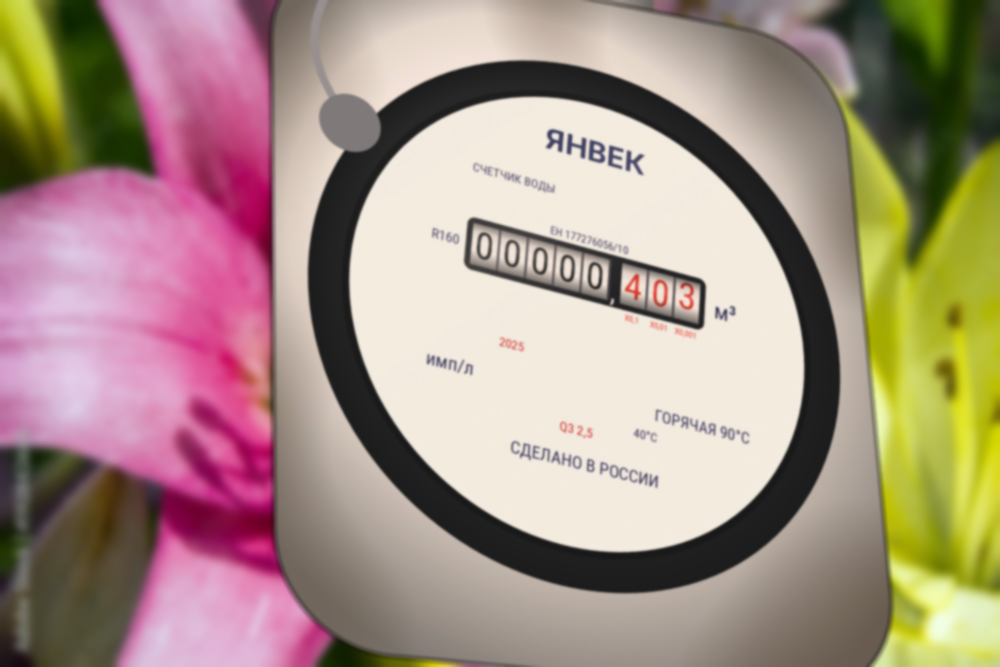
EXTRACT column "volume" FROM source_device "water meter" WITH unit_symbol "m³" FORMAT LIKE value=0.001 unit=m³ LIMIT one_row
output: value=0.403 unit=m³
